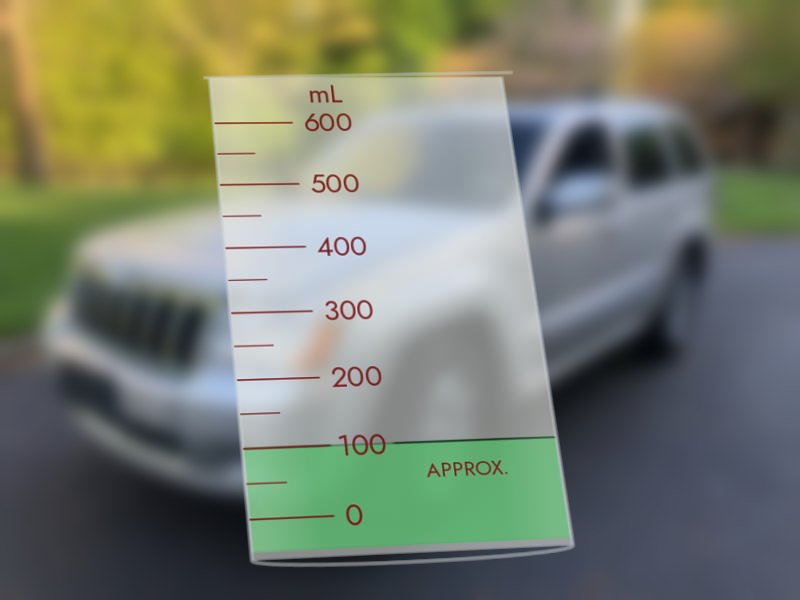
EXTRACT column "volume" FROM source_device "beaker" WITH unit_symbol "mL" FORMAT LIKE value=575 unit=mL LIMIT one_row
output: value=100 unit=mL
